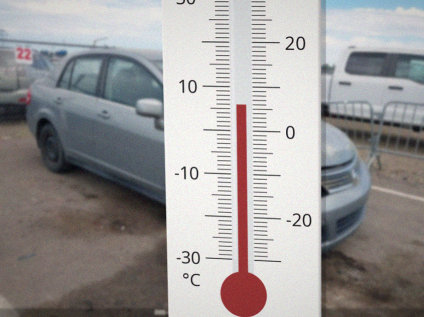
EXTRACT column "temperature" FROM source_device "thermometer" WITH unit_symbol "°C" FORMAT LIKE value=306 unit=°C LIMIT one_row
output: value=6 unit=°C
